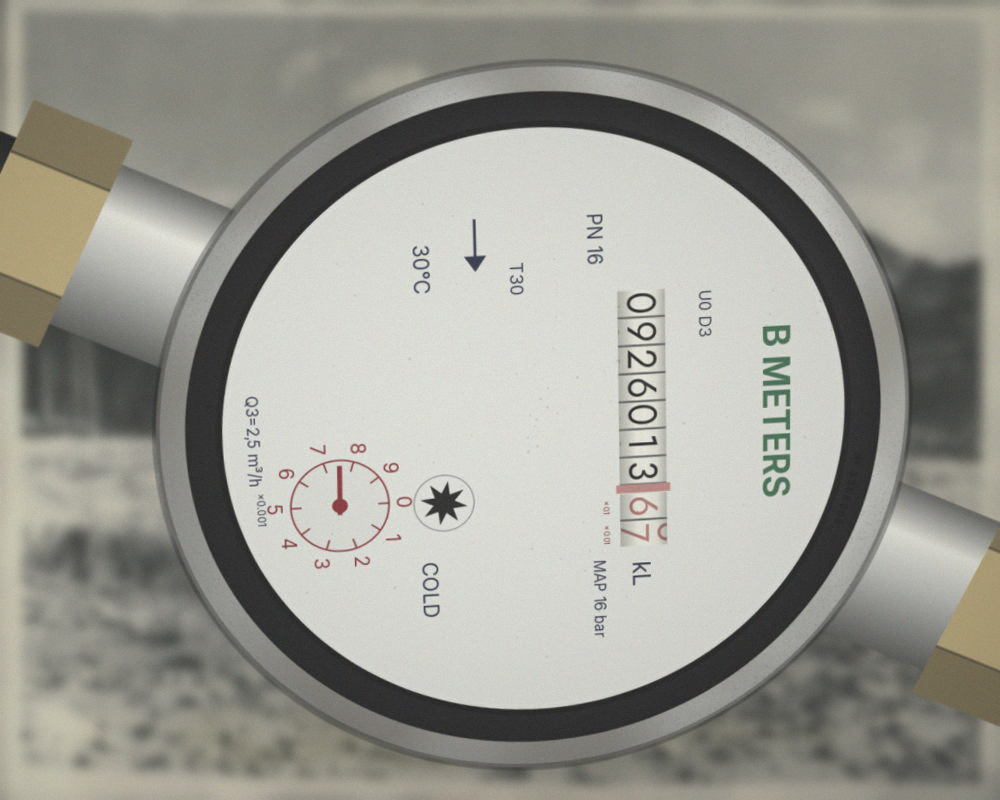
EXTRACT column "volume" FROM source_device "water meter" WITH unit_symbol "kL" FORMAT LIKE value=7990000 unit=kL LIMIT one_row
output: value=926013.667 unit=kL
